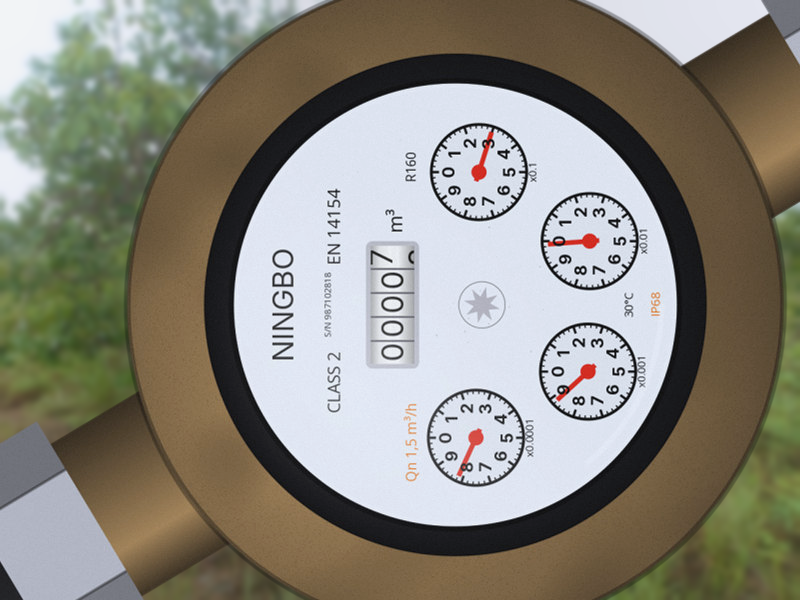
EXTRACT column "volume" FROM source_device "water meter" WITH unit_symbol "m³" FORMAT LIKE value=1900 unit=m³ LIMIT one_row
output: value=7.2988 unit=m³
